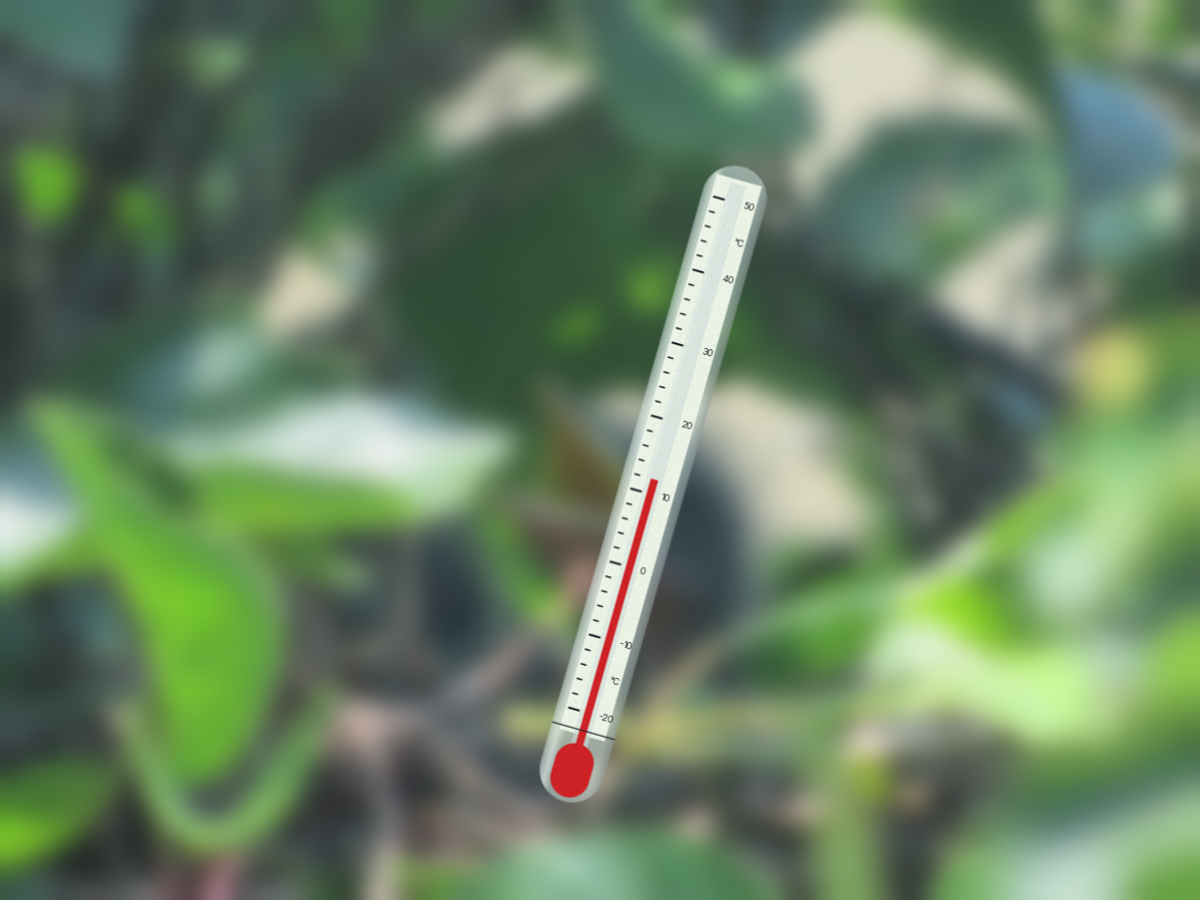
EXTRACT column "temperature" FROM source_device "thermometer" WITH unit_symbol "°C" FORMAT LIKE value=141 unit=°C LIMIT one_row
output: value=12 unit=°C
